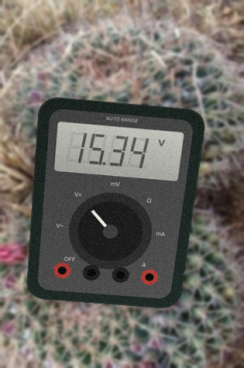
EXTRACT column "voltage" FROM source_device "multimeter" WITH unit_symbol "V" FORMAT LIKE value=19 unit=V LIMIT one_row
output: value=15.34 unit=V
